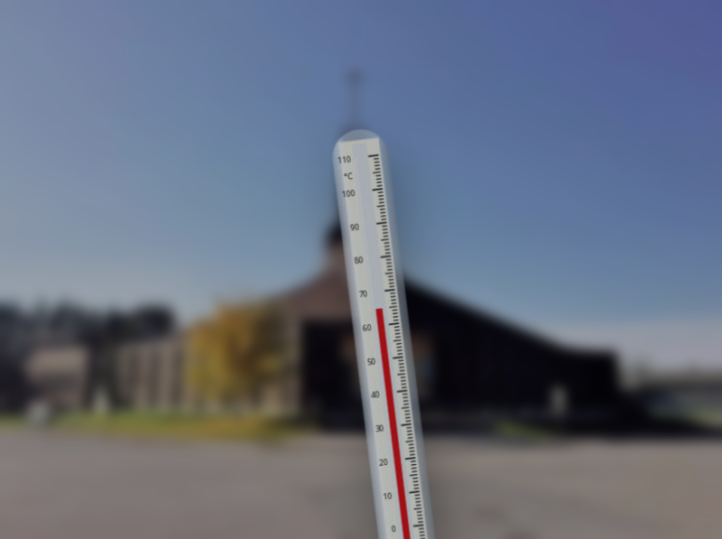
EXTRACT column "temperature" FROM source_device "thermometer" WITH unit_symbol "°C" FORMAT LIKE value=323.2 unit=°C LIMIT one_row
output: value=65 unit=°C
